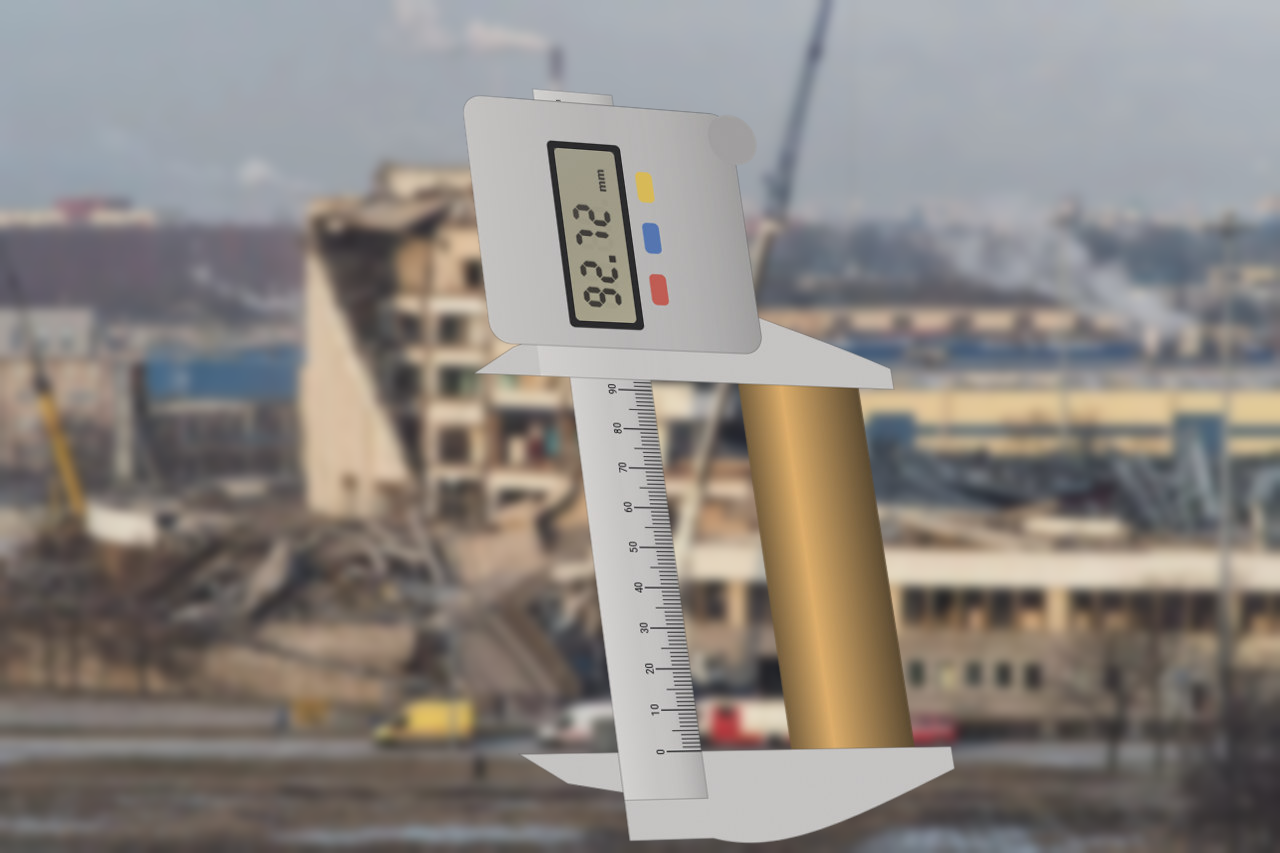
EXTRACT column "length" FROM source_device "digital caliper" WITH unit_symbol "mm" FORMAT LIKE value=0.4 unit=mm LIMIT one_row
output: value=92.72 unit=mm
